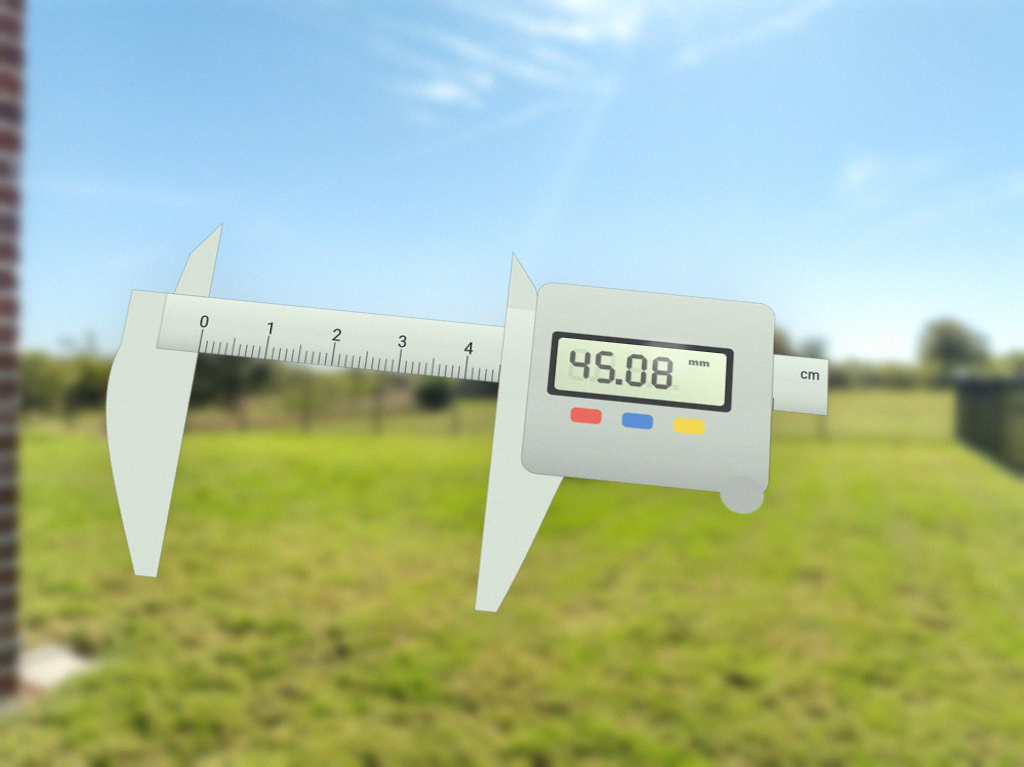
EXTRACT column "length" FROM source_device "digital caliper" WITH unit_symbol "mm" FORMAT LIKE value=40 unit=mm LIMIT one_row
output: value=45.08 unit=mm
